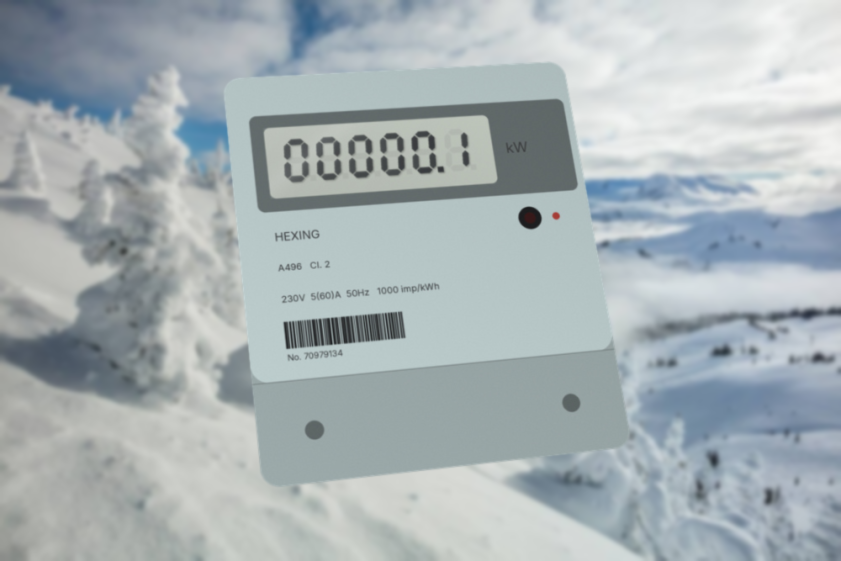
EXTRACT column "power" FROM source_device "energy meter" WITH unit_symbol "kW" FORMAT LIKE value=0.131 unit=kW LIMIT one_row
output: value=0.1 unit=kW
